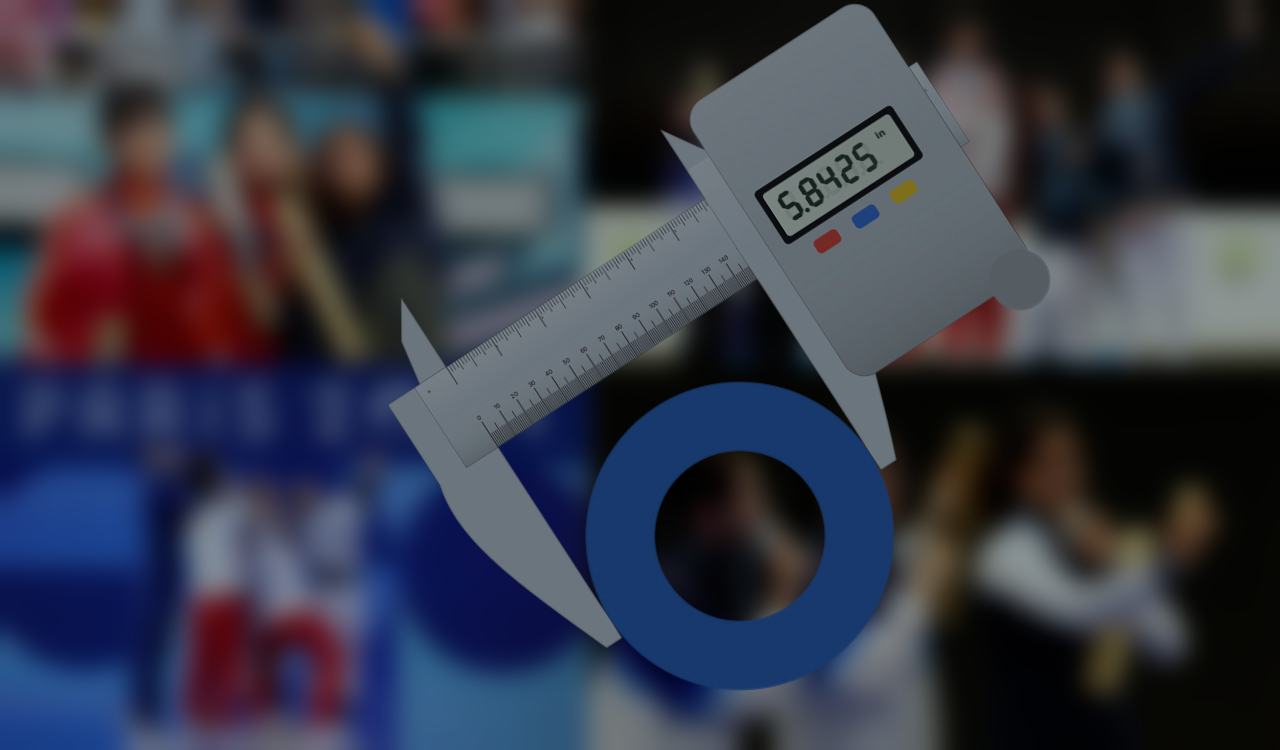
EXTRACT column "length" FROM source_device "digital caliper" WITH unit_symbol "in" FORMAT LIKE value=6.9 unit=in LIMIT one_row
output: value=5.8425 unit=in
